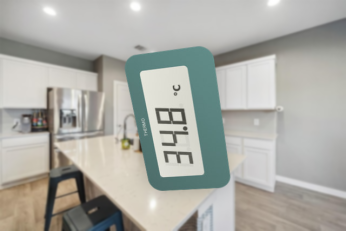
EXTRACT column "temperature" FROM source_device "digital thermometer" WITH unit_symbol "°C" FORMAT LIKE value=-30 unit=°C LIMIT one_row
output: value=34.8 unit=°C
